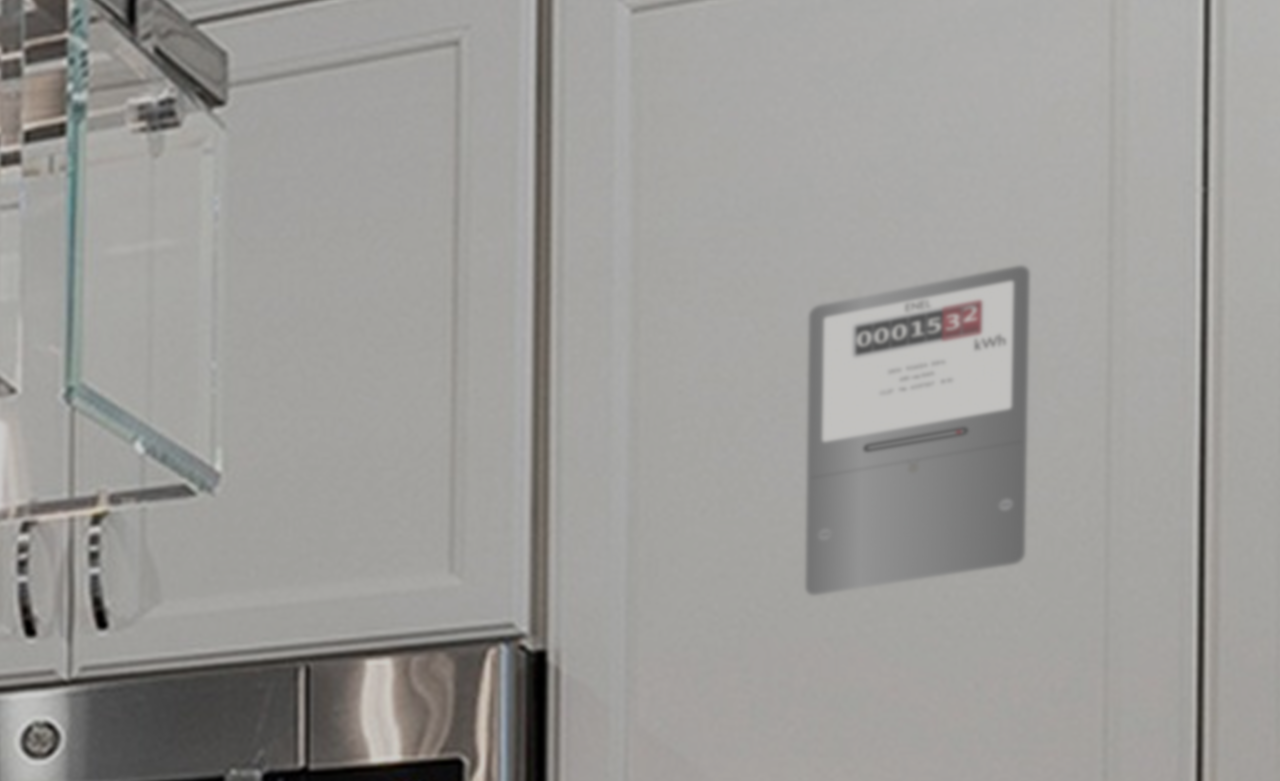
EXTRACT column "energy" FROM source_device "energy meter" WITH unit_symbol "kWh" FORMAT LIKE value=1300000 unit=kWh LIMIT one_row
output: value=15.32 unit=kWh
